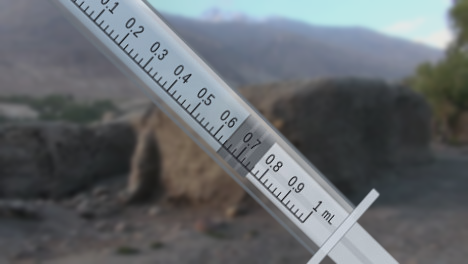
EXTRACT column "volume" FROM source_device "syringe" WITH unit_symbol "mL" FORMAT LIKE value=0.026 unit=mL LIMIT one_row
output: value=0.64 unit=mL
